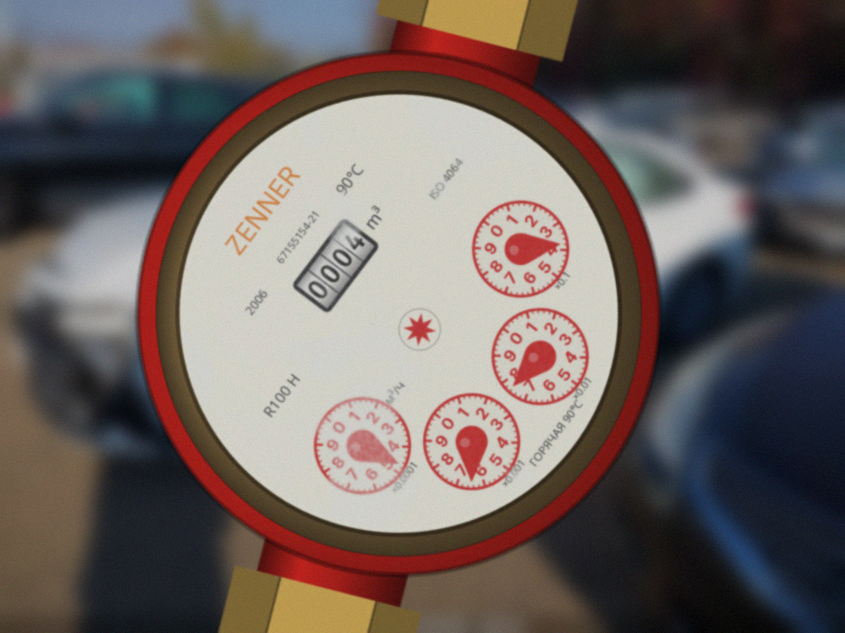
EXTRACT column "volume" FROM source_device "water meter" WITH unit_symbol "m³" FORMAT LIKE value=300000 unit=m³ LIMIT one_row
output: value=4.3764 unit=m³
